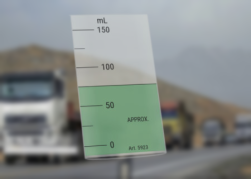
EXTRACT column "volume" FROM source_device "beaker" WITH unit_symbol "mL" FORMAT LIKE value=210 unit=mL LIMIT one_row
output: value=75 unit=mL
